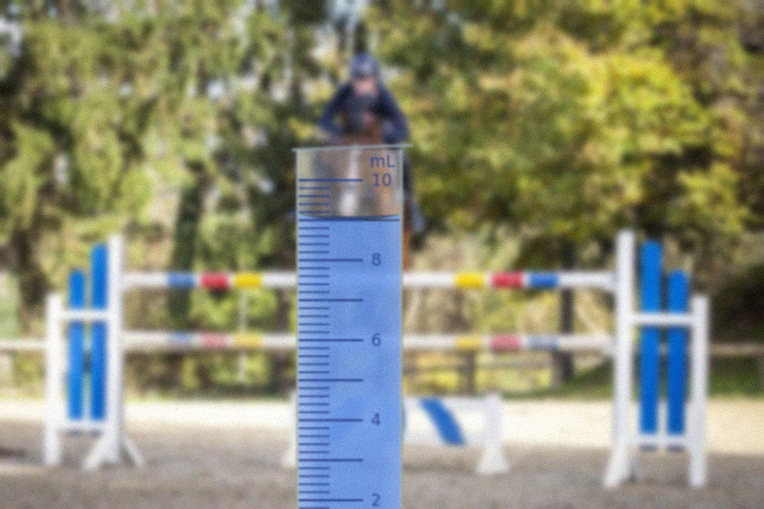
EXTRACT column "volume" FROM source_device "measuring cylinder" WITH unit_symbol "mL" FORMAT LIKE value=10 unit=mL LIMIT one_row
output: value=9 unit=mL
